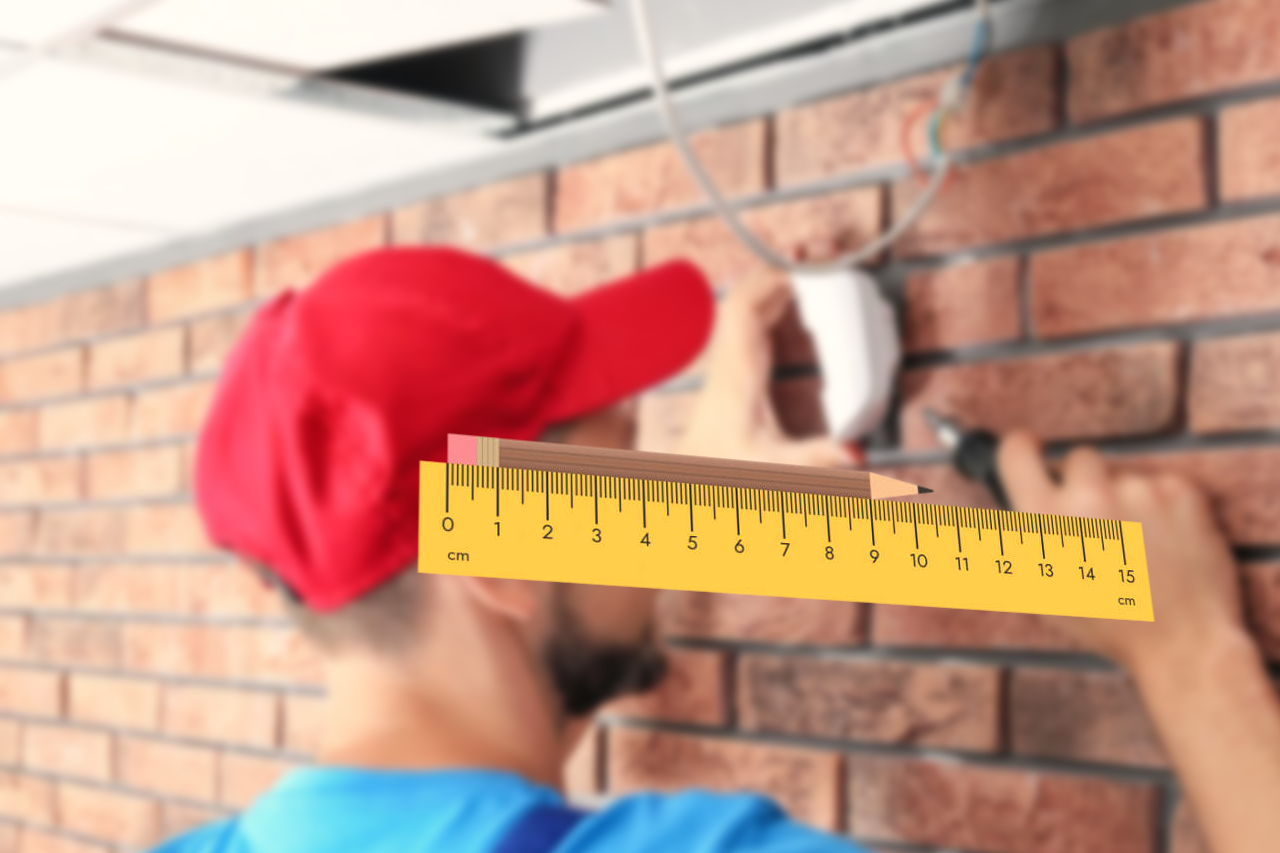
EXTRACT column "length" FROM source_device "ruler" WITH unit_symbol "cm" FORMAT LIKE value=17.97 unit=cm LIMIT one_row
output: value=10.5 unit=cm
